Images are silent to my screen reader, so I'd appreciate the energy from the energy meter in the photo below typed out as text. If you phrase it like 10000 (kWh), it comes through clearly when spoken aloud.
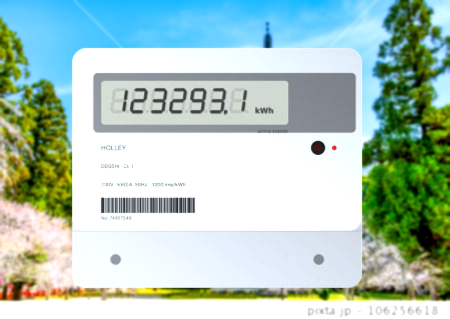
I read 123293.1 (kWh)
